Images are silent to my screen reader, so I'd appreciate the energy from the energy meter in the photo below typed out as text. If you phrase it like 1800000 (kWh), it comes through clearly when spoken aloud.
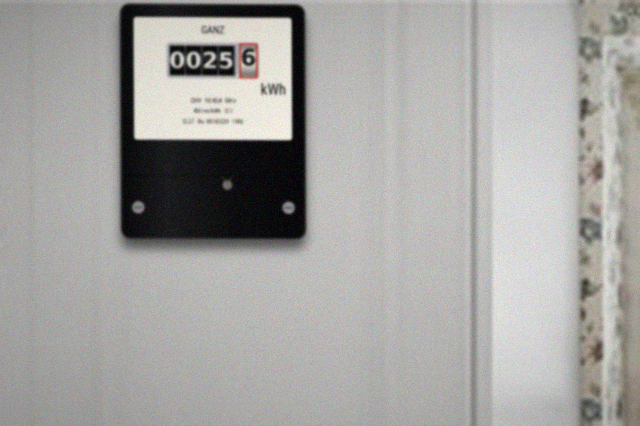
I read 25.6 (kWh)
